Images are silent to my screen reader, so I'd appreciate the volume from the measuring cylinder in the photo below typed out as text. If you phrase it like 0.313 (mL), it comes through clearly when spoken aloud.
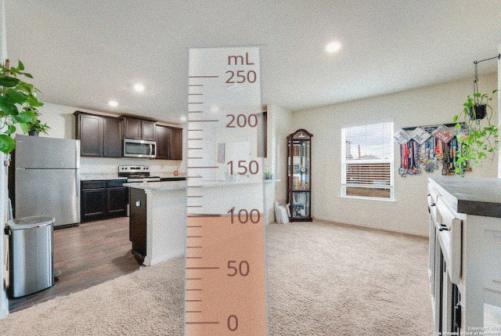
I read 100 (mL)
